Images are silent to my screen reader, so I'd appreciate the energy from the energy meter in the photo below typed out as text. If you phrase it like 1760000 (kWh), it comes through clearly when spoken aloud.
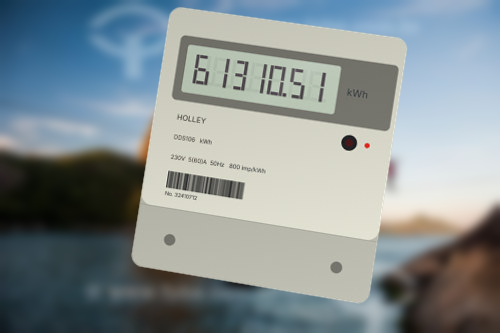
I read 61310.51 (kWh)
